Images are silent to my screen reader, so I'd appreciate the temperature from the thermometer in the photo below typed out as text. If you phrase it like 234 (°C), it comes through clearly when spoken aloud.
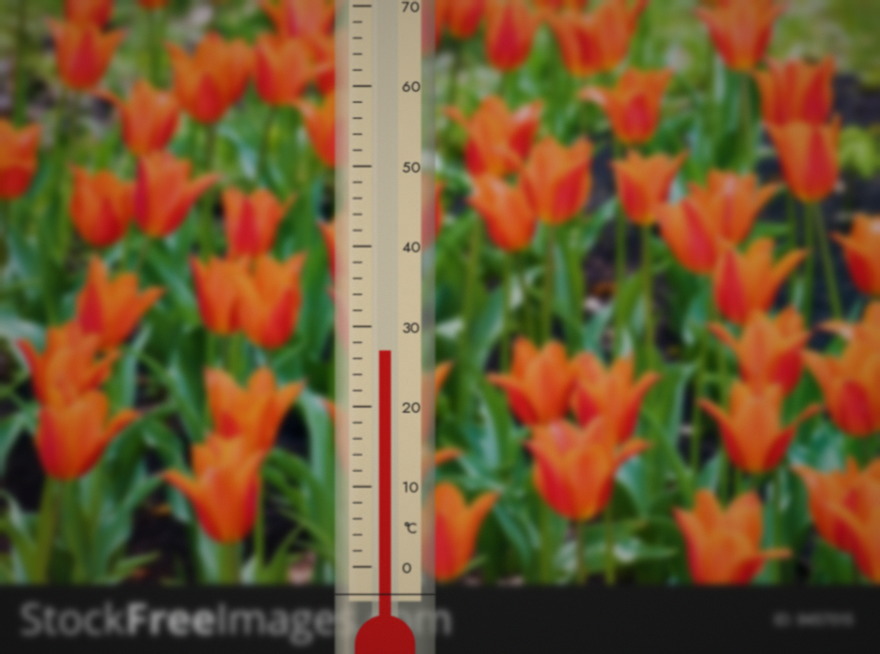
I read 27 (°C)
